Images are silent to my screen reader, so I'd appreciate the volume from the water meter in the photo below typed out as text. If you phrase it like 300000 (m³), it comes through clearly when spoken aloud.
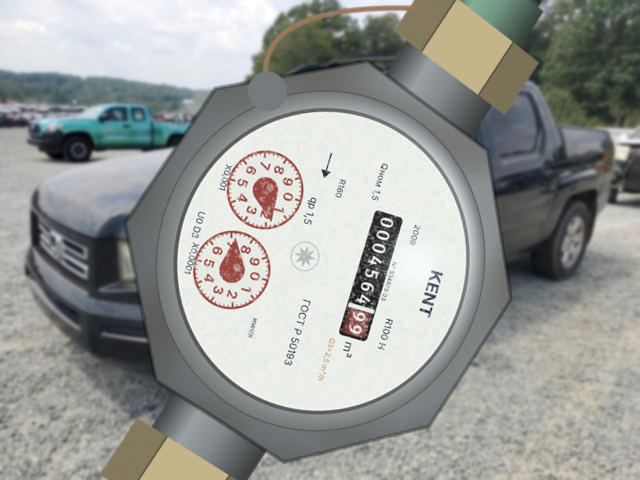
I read 4564.9917 (m³)
